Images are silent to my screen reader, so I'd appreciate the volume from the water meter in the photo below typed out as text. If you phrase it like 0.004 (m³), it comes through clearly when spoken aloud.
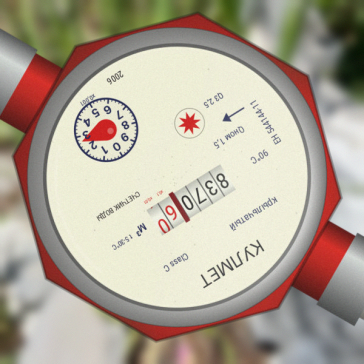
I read 8370.602 (m³)
